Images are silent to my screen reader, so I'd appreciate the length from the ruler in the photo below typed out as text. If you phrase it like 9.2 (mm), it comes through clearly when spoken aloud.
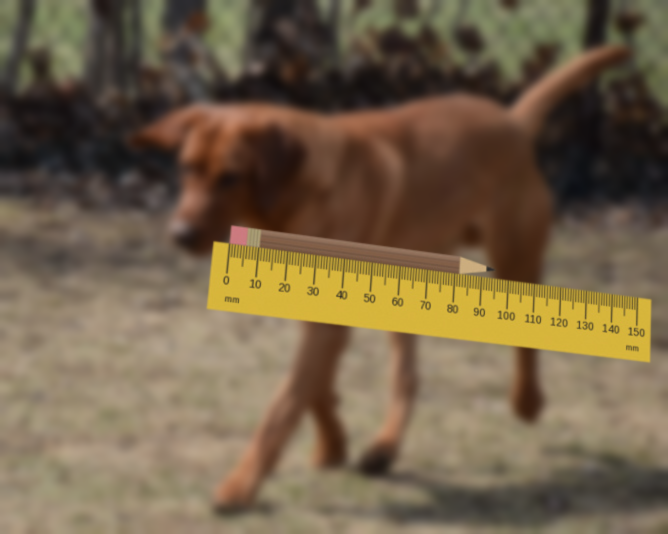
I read 95 (mm)
